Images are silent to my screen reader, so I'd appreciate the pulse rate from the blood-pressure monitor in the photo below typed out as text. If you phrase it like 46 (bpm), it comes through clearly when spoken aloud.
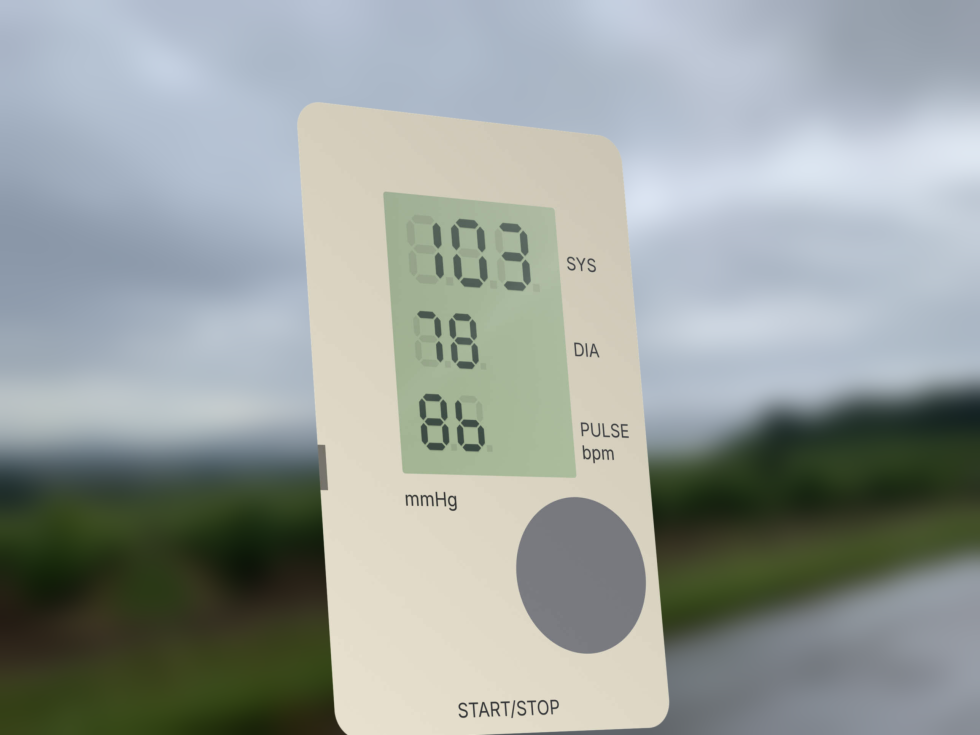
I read 86 (bpm)
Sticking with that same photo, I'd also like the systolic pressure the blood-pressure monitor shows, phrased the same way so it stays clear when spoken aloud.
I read 103 (mmHg)
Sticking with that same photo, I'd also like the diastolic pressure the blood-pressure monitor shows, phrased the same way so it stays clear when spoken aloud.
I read 78 (mmHg)
